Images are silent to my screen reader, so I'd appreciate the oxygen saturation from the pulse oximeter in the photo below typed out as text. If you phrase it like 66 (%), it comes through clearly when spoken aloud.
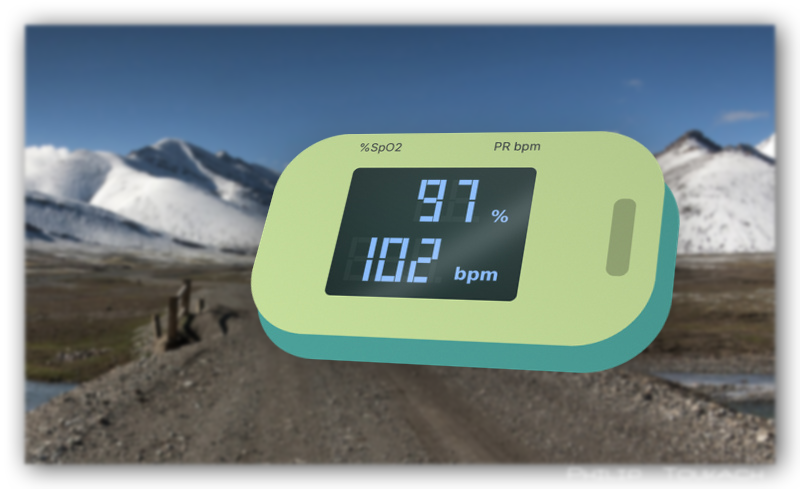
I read 97 (%)
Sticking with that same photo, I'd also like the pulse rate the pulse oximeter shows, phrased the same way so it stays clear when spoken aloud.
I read 102 (bpm)
